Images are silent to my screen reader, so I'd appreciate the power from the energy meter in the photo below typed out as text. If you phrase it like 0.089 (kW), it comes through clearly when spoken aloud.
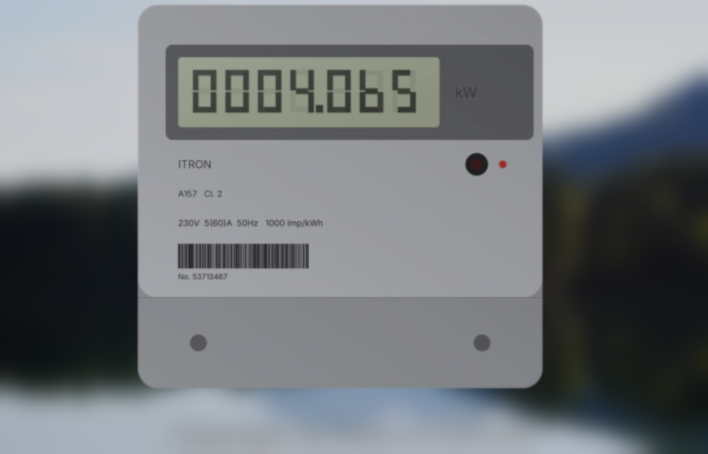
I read 4.065 (kW)
